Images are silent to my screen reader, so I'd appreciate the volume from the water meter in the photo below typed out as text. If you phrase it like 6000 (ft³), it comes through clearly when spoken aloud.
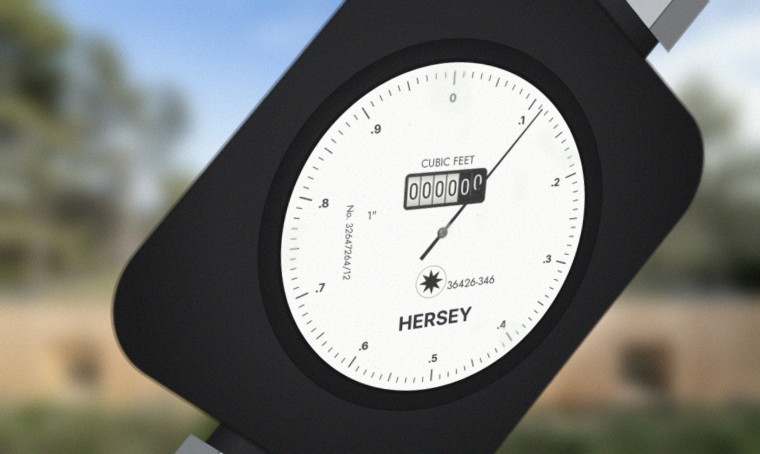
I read 0.11 (ft³)
